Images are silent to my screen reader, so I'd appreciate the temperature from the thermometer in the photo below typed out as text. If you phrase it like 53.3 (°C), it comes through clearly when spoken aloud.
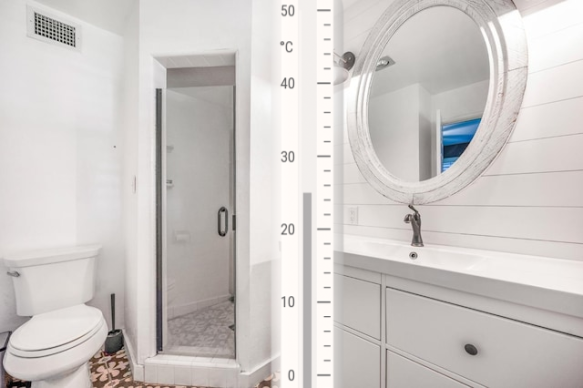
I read 25 (°C)
